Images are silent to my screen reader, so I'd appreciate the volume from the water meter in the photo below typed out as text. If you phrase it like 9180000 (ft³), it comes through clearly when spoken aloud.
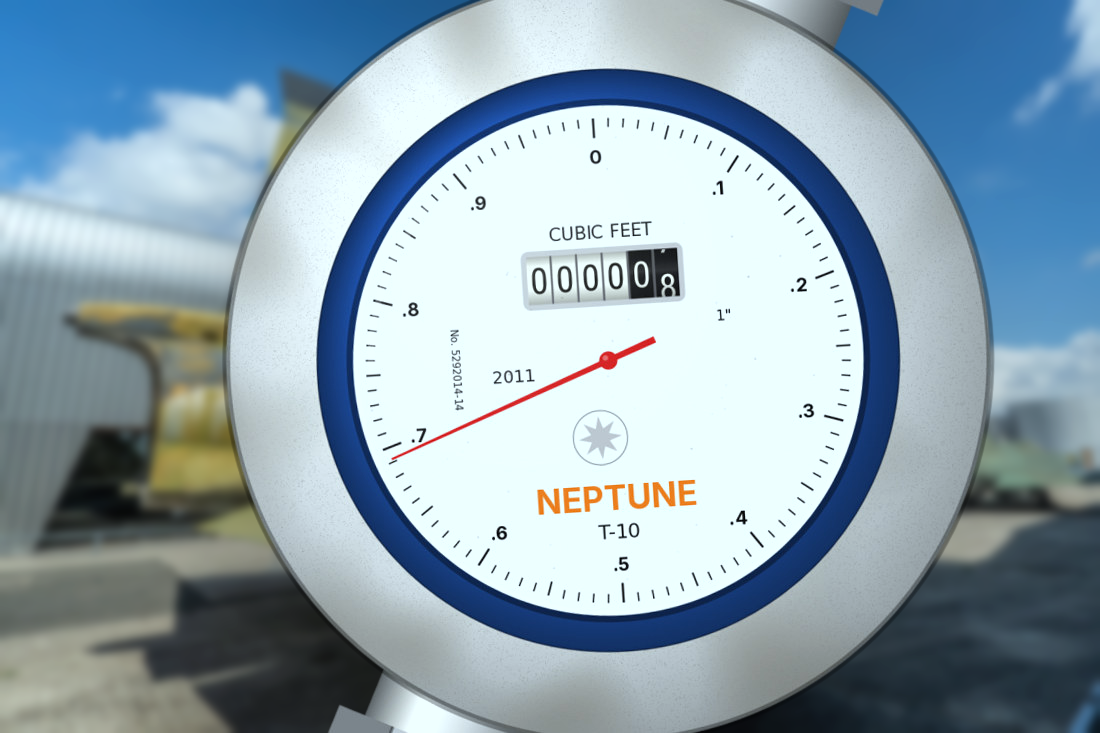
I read 7.69 (ft³)
